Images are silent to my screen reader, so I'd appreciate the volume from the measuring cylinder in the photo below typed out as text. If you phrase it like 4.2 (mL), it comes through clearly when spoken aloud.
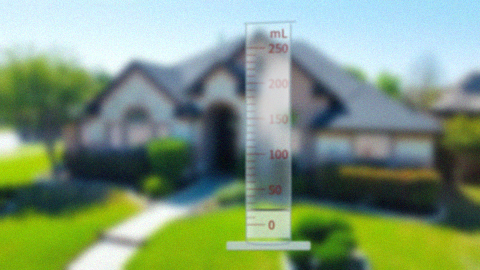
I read 20 (mL)
